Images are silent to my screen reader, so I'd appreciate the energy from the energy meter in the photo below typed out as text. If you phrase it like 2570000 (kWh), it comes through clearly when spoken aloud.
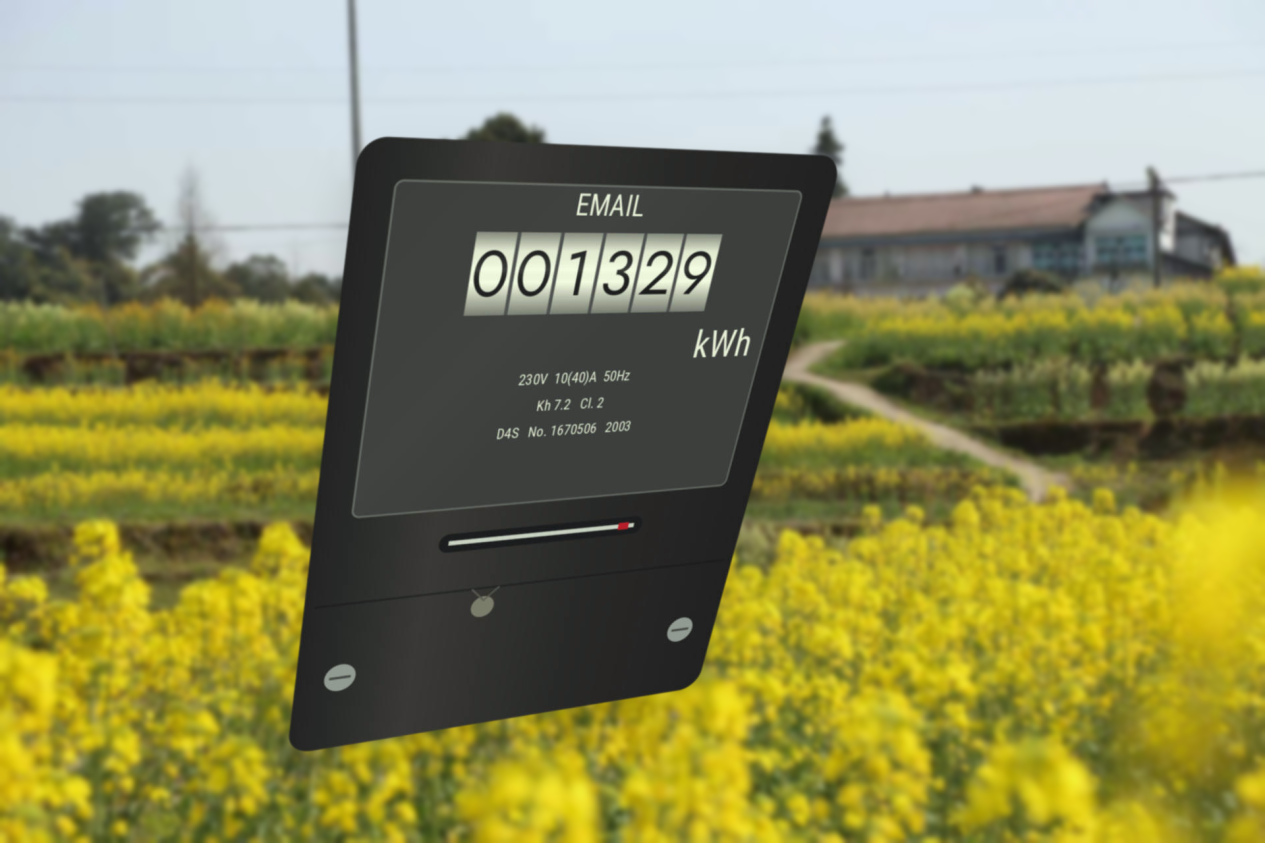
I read 1329 (kWh)
